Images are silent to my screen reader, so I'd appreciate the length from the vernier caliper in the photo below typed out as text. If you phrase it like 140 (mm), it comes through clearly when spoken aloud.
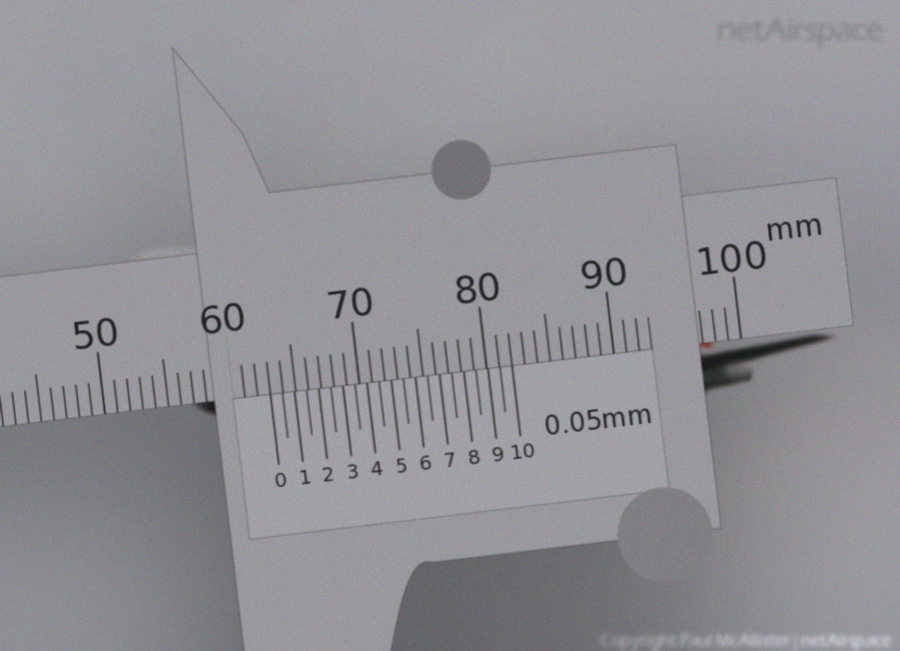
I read 63.0 (mm)
